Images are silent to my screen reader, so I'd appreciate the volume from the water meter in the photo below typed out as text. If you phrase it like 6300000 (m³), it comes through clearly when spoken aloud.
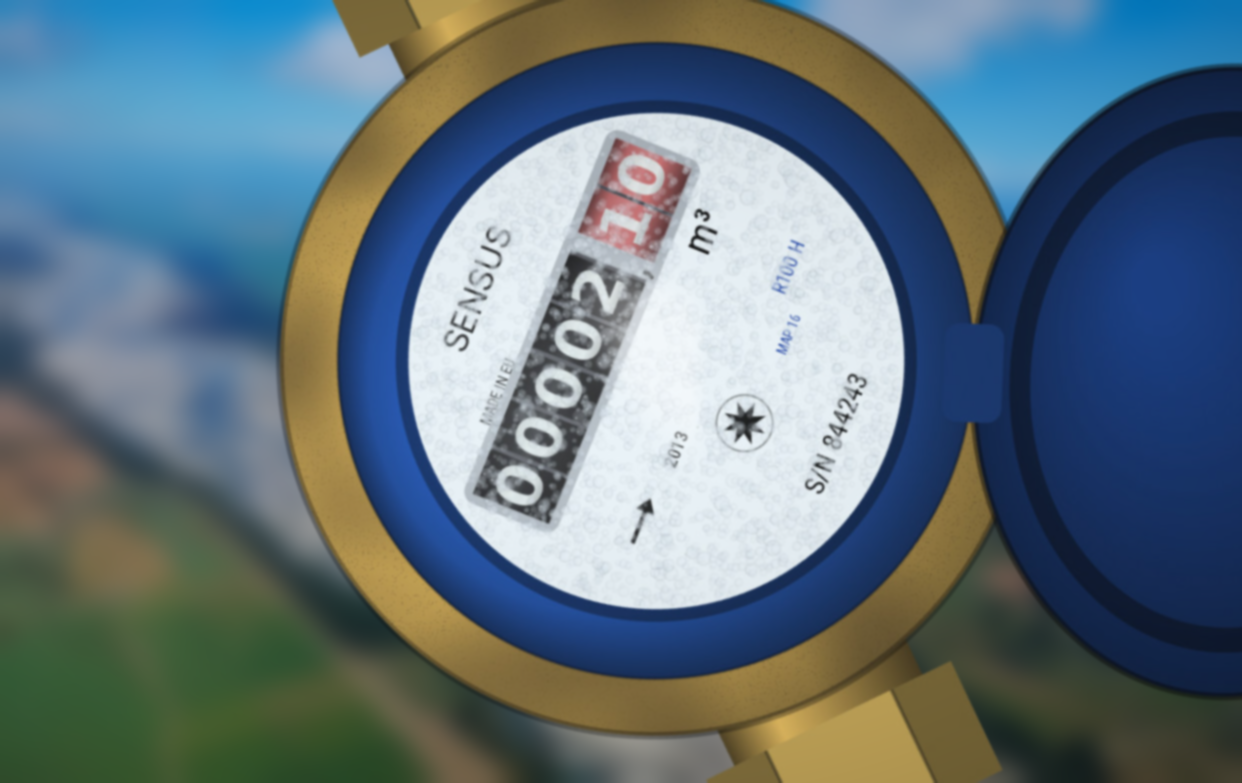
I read 2.10 (m³)
